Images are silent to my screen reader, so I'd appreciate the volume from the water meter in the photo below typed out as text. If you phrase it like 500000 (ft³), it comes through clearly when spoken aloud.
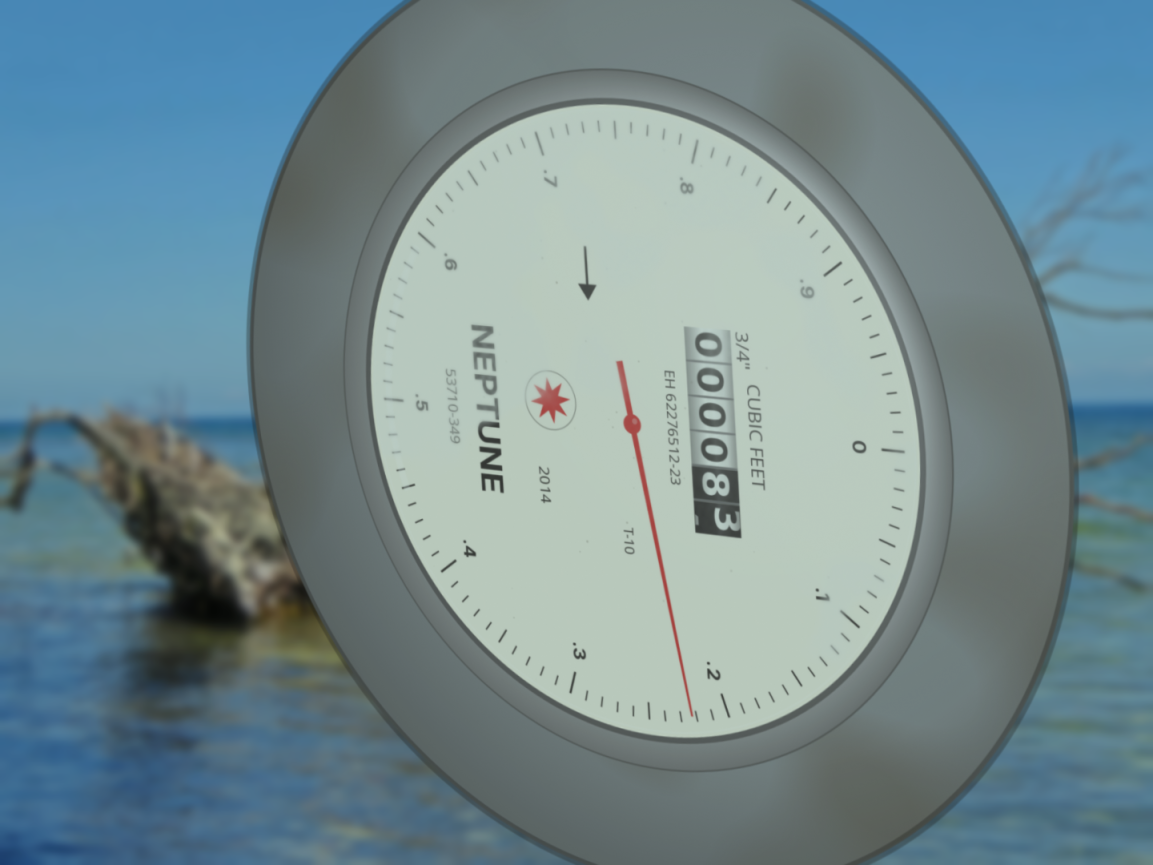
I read 83.22 (ft³)
